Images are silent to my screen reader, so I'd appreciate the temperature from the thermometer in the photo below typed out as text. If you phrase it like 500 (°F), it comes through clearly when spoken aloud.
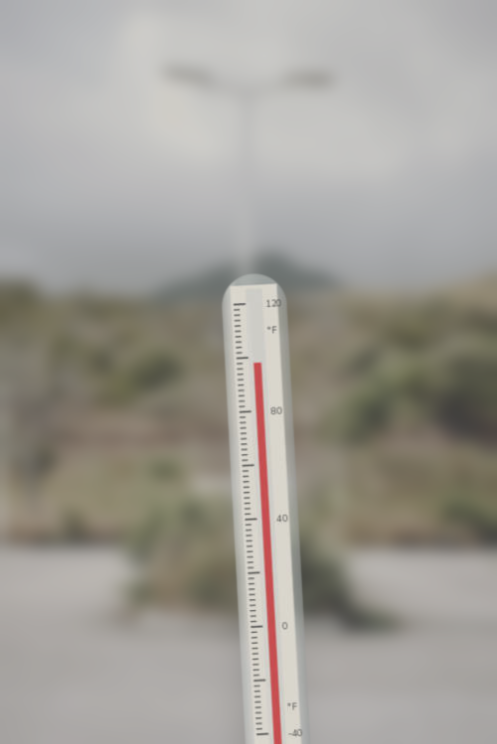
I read 98 (°F)
